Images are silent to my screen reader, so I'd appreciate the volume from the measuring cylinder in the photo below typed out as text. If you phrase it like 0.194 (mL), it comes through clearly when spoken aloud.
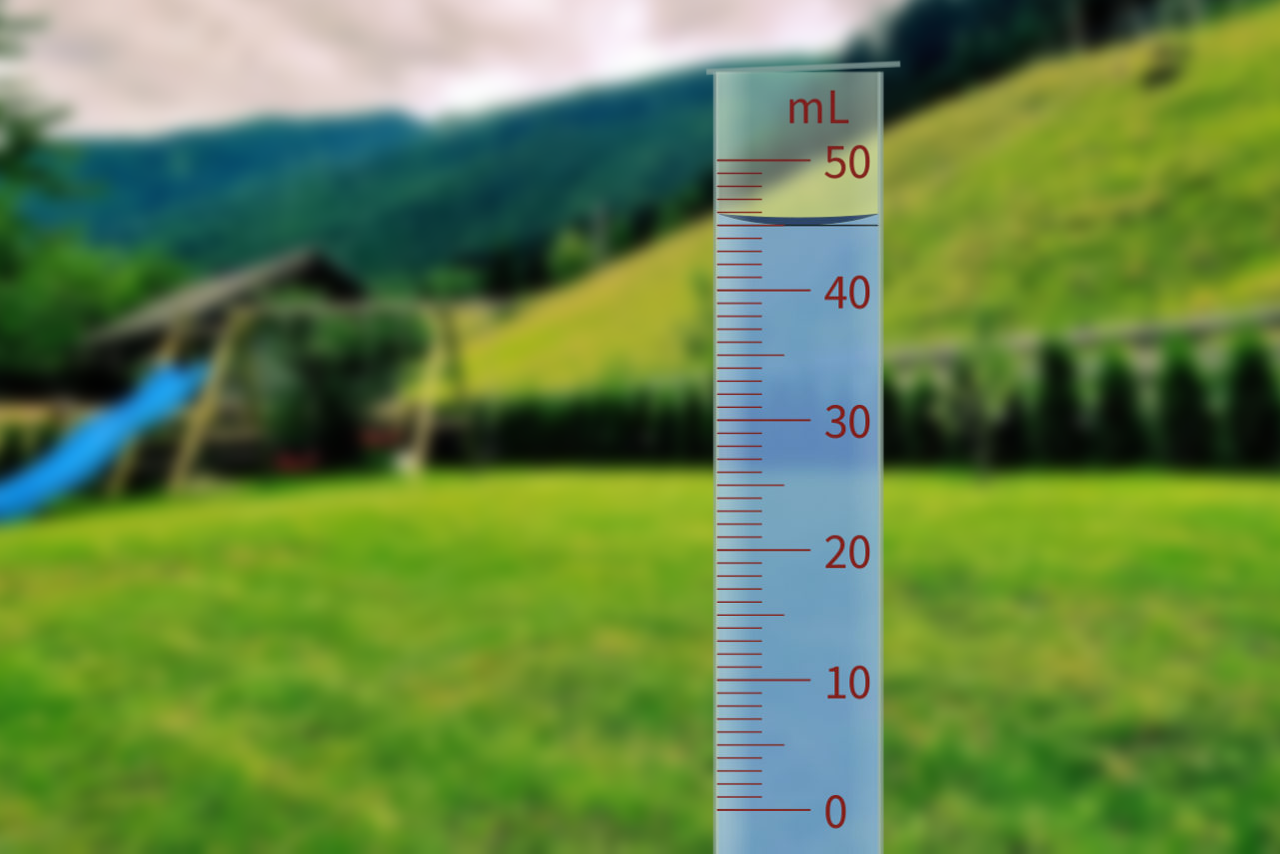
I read 45 (mL)
